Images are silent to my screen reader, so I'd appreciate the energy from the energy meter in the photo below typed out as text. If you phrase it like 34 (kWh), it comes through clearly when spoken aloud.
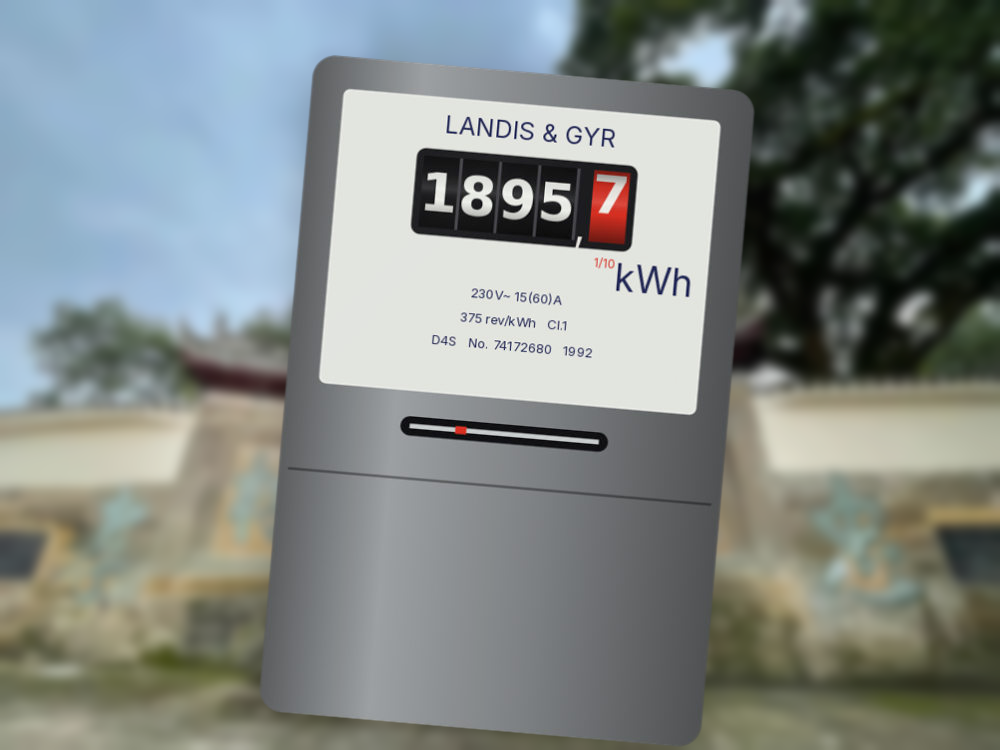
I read 1895.7 (kWh)
